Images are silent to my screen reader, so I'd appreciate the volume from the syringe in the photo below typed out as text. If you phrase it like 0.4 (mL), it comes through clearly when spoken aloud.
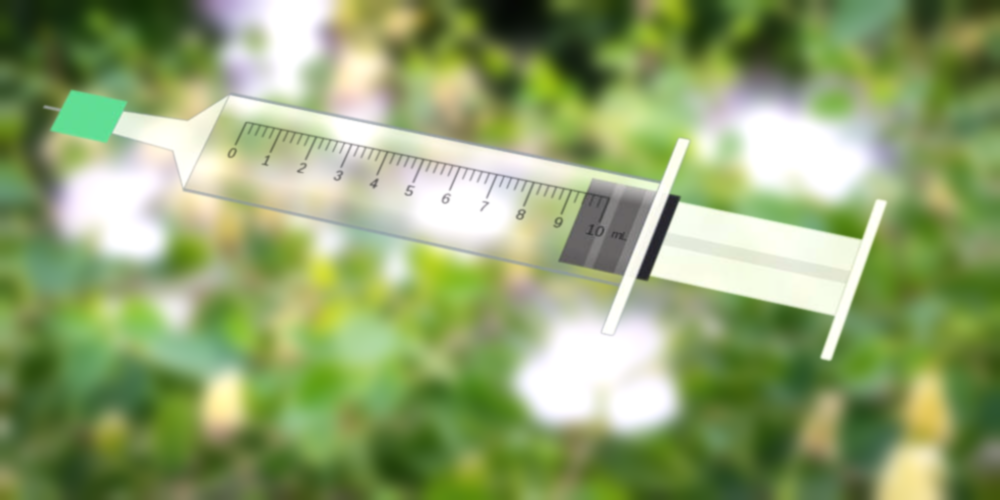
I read 9.4 (mL)
